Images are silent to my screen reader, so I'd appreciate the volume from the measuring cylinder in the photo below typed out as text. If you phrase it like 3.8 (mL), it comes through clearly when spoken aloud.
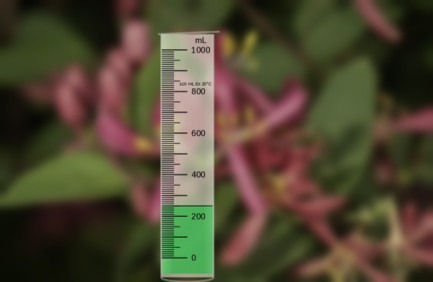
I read 250 (mL)
